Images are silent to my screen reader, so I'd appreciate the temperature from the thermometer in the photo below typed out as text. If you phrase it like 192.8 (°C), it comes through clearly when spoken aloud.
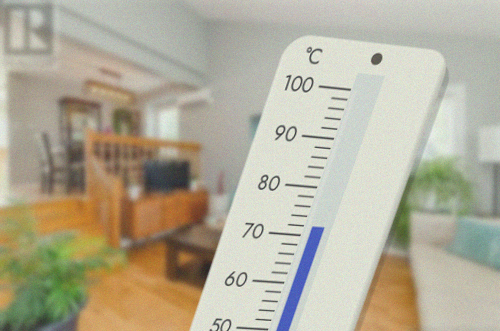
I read 72 (°C)
